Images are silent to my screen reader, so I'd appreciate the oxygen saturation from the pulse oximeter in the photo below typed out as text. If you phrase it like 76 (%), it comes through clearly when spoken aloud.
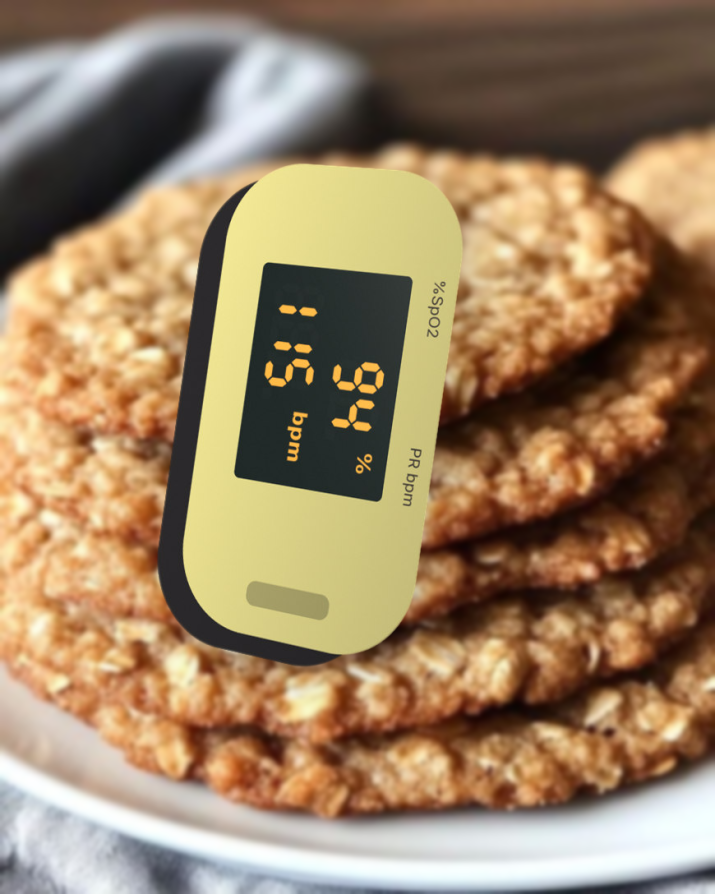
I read 94 (%)
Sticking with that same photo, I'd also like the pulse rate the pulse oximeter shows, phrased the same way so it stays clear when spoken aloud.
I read 115 (bpm)
